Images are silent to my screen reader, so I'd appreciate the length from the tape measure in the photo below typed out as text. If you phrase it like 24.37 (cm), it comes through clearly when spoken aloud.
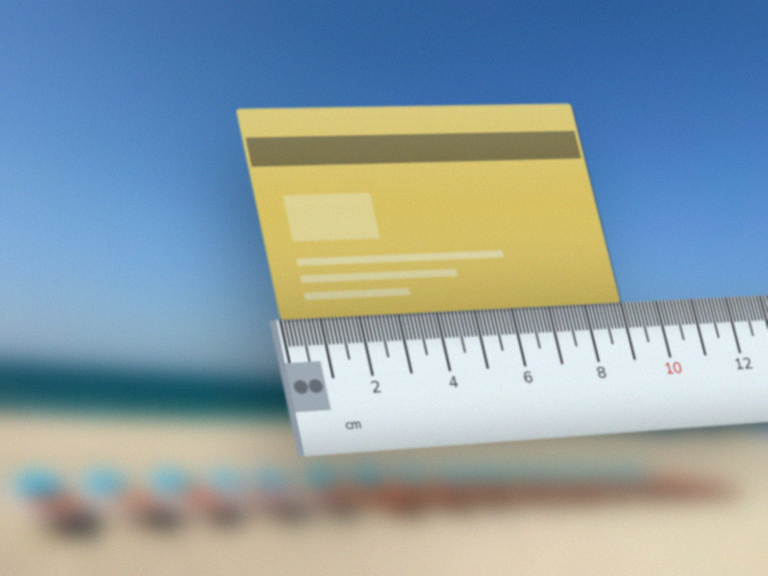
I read 9 (cm)
